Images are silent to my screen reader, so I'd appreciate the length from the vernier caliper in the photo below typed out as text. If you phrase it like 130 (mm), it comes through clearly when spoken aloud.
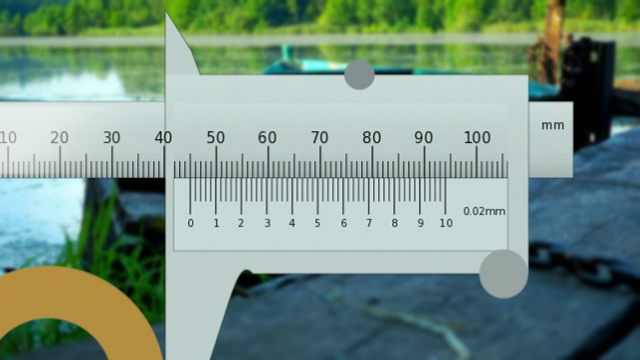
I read 45.0 (mm)
